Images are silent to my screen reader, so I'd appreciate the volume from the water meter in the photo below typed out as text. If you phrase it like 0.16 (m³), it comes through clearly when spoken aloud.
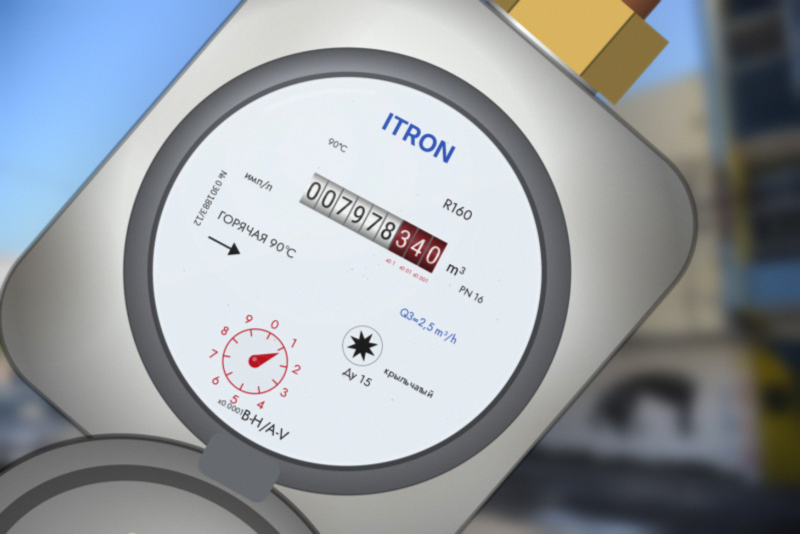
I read 7978.3401 (m³)
